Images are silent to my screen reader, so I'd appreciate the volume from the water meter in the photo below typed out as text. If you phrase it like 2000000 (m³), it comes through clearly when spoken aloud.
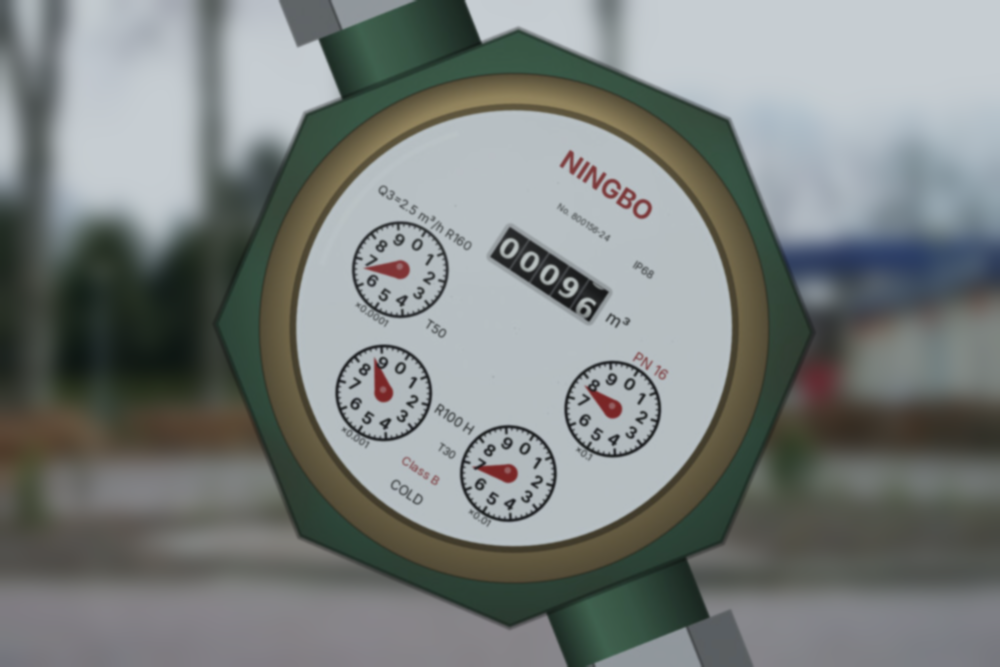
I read 95.7686 (m³)
